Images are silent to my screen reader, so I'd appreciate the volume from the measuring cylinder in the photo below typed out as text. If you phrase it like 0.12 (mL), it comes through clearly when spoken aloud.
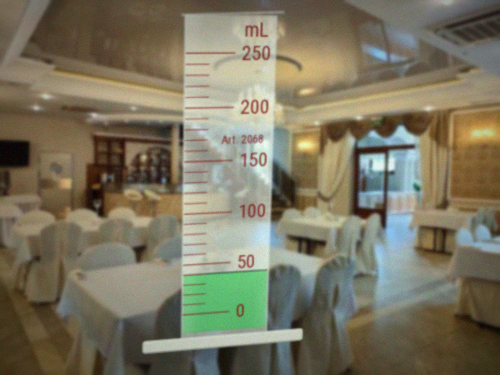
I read 40 (mL)
